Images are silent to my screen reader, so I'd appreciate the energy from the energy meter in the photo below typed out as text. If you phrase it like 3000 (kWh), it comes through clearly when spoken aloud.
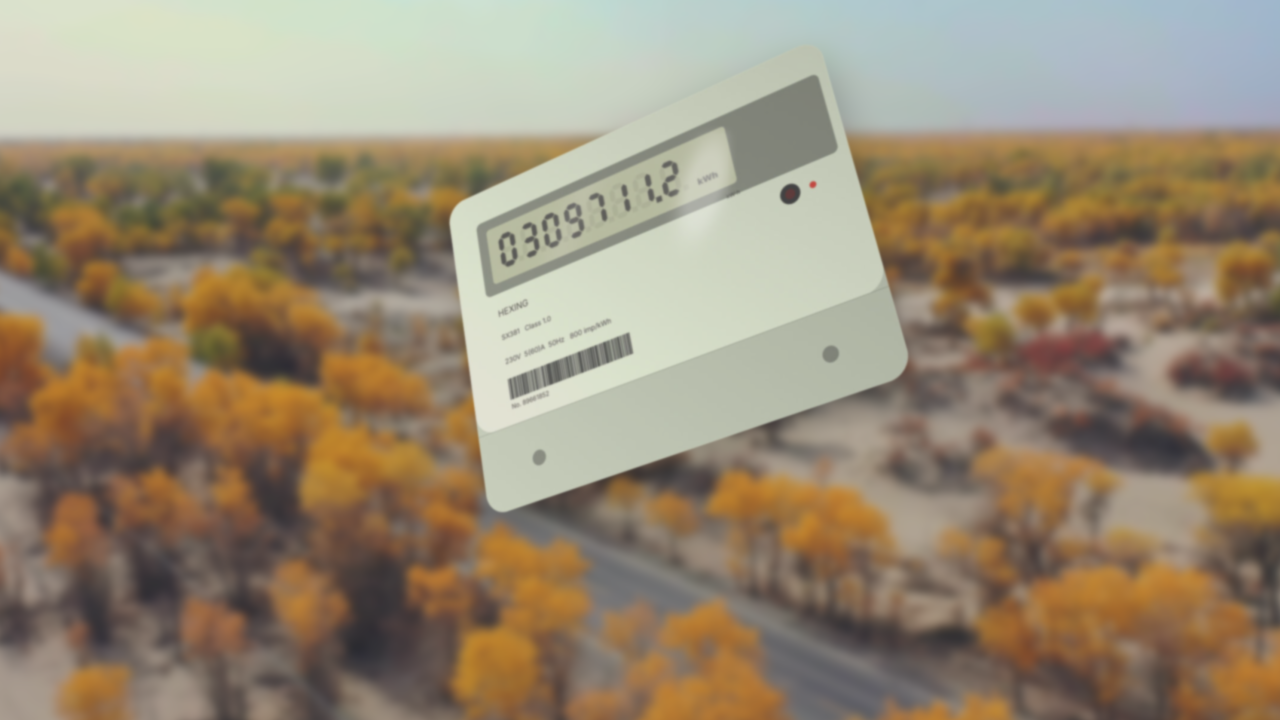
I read 309711.2 (kWh)
